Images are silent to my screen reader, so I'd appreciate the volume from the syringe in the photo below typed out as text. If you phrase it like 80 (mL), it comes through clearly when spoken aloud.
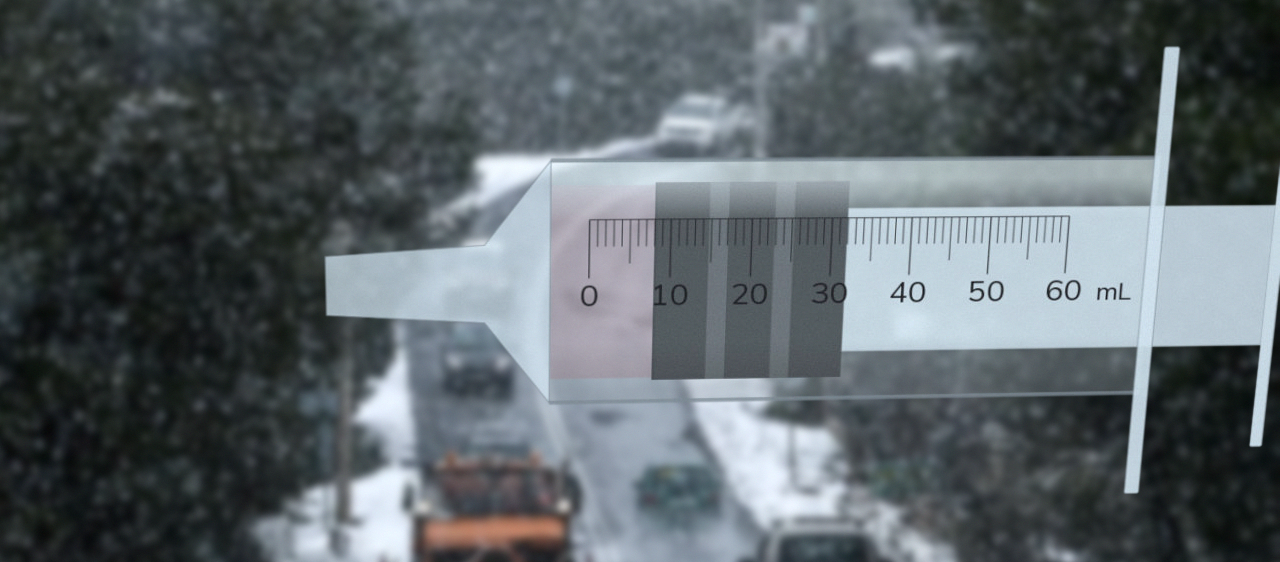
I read 8 (mL)
